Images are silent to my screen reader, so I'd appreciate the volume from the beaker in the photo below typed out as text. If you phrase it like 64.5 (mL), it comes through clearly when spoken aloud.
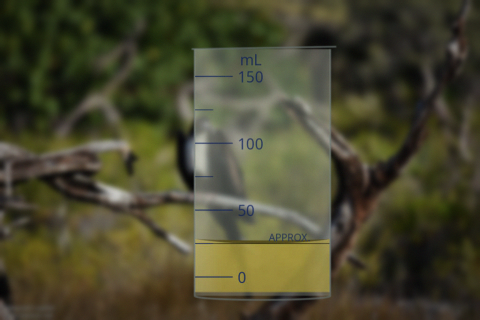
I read 25 (mL)
